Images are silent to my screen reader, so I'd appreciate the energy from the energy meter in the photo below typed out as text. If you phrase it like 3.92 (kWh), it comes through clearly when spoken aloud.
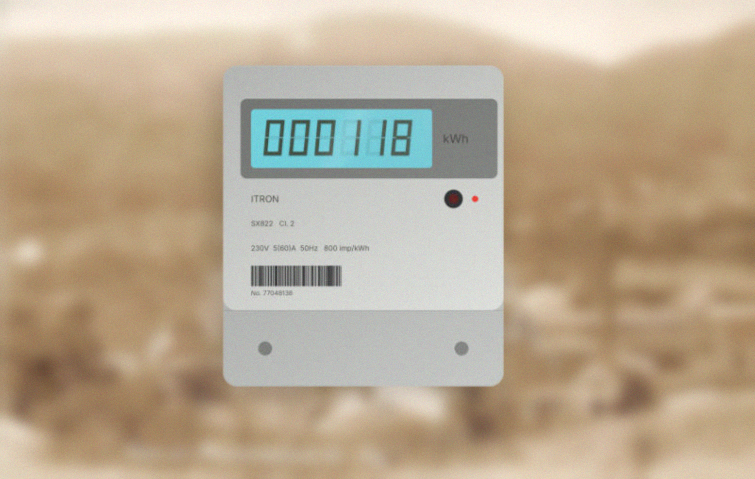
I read 118 (kWh)
